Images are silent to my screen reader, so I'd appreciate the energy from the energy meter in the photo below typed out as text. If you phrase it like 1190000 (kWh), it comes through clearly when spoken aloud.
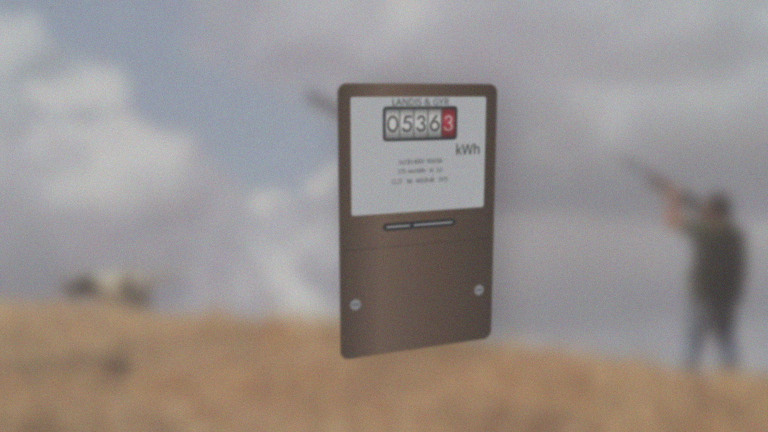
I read 536.3 (kWh)
